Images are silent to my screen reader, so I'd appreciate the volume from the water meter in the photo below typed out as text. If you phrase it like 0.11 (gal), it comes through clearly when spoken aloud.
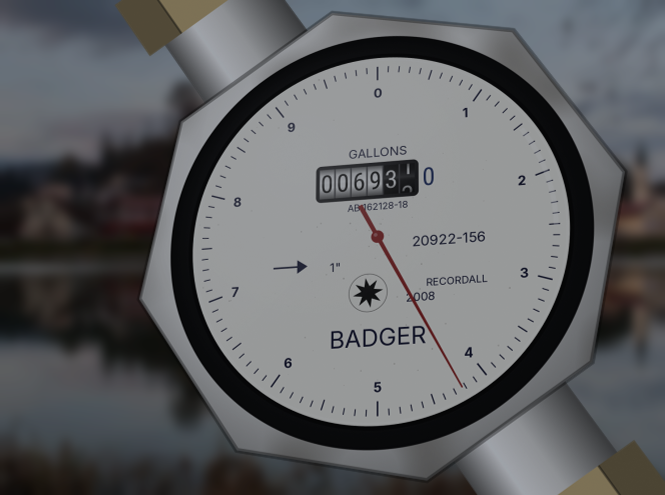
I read 69314.2 (gal)
